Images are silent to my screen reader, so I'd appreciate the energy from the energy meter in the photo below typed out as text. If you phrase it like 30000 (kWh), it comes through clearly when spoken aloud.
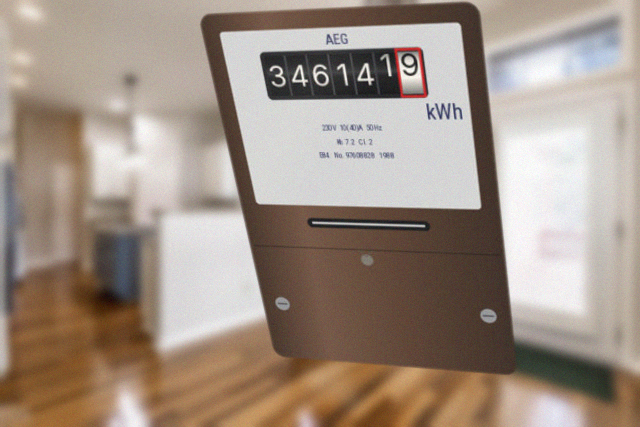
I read 346141.9 (kWh)
